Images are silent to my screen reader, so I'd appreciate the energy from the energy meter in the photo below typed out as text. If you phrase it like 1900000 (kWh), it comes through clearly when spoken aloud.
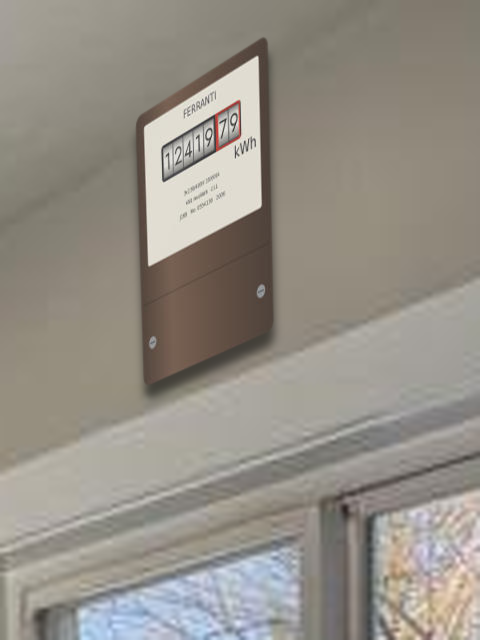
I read 12419.79 (kWh)
